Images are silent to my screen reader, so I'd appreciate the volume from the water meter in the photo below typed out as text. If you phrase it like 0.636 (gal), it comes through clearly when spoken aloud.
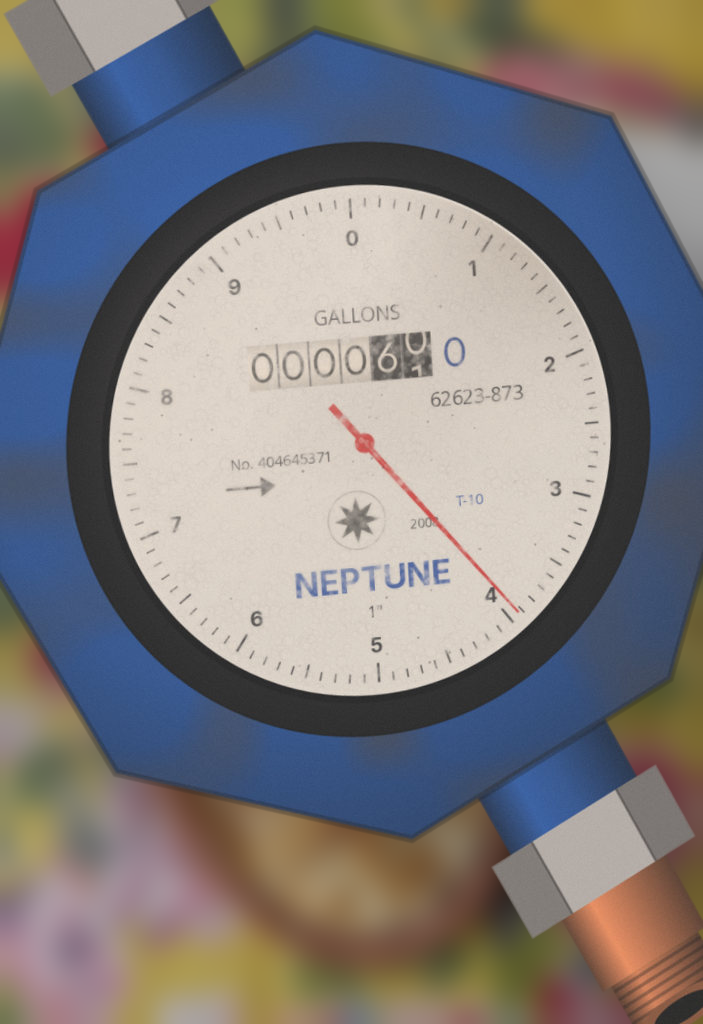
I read 603.9 (gal)
